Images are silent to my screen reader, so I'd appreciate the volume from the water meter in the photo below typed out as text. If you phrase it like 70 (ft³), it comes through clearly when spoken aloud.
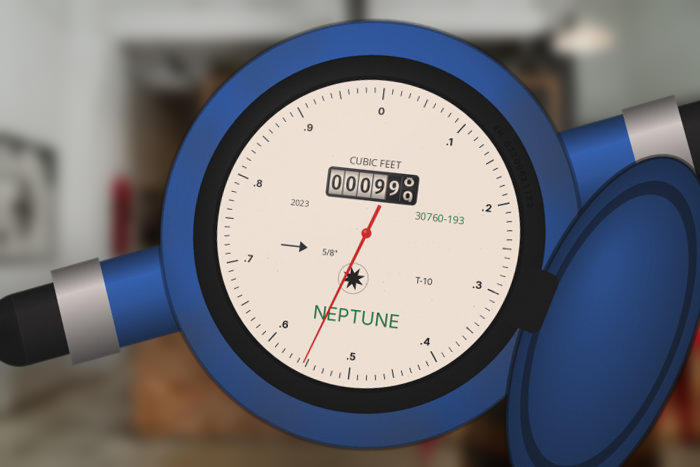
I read 998.55 (ft³)
